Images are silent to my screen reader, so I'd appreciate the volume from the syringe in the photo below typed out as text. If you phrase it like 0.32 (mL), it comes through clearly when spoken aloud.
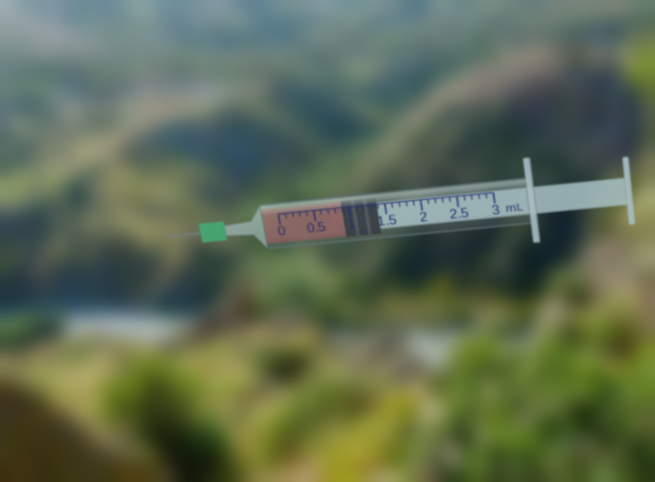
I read 0.9 (mL)
